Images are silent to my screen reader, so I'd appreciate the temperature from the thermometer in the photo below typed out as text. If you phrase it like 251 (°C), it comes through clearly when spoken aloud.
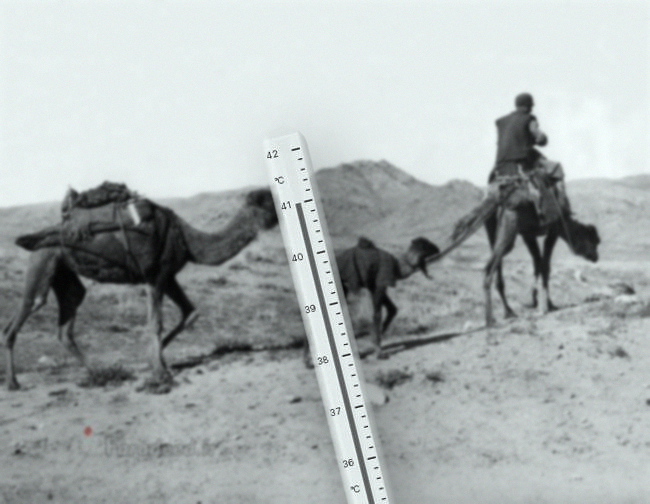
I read 41 (°C)
